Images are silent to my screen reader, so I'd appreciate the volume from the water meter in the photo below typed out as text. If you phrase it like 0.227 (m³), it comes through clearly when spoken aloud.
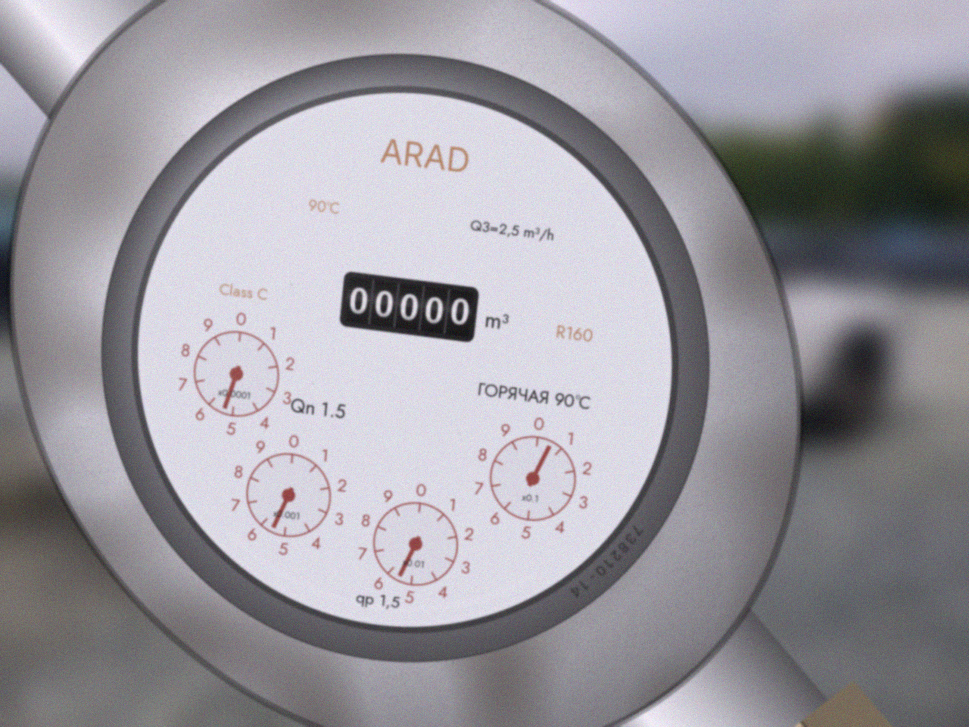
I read 0.0555 (m³)
